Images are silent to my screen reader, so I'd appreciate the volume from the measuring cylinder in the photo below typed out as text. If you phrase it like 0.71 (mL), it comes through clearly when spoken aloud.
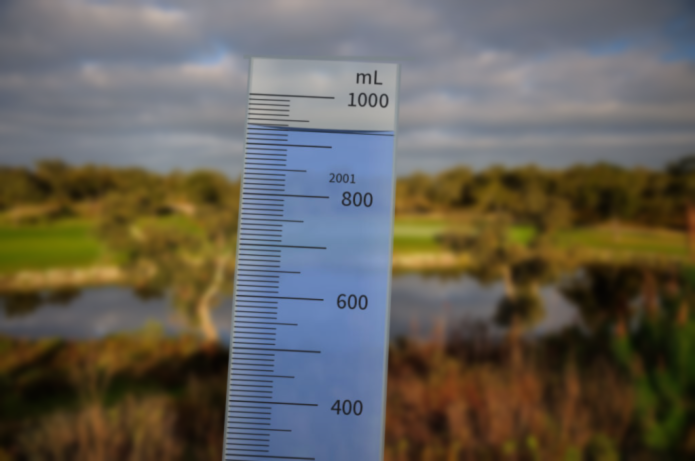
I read 930 (mL)
